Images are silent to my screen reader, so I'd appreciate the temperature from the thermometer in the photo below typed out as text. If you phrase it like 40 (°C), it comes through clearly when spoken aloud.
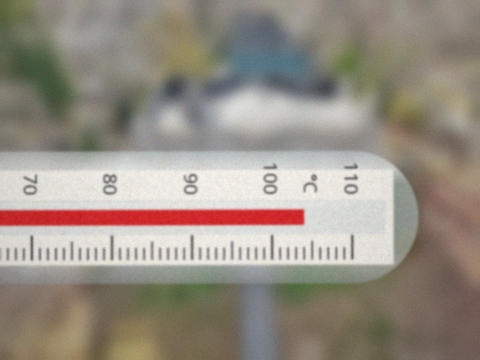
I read 104 (°C)
